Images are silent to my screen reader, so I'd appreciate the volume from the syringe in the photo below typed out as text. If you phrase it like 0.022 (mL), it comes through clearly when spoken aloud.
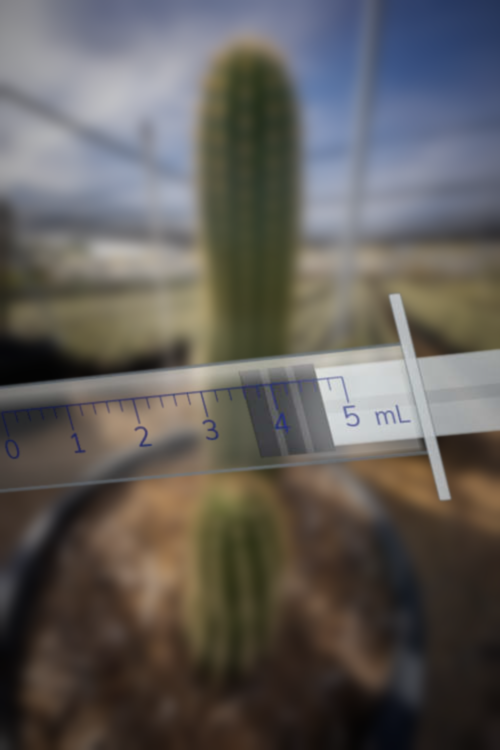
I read 3.6 (mL)
